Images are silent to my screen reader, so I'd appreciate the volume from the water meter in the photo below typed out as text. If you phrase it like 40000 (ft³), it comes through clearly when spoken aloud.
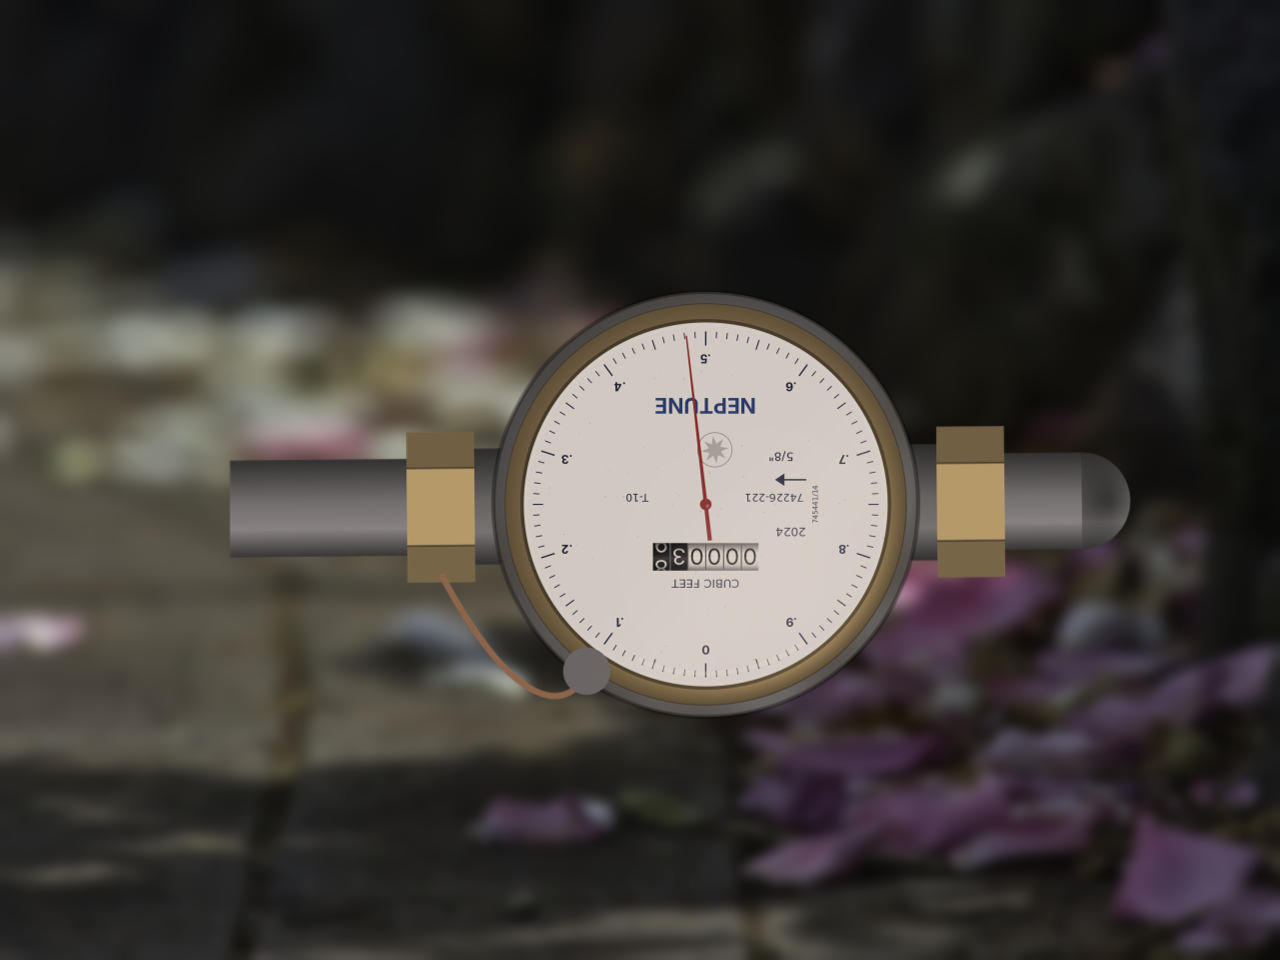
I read 38.48 (ft³)
